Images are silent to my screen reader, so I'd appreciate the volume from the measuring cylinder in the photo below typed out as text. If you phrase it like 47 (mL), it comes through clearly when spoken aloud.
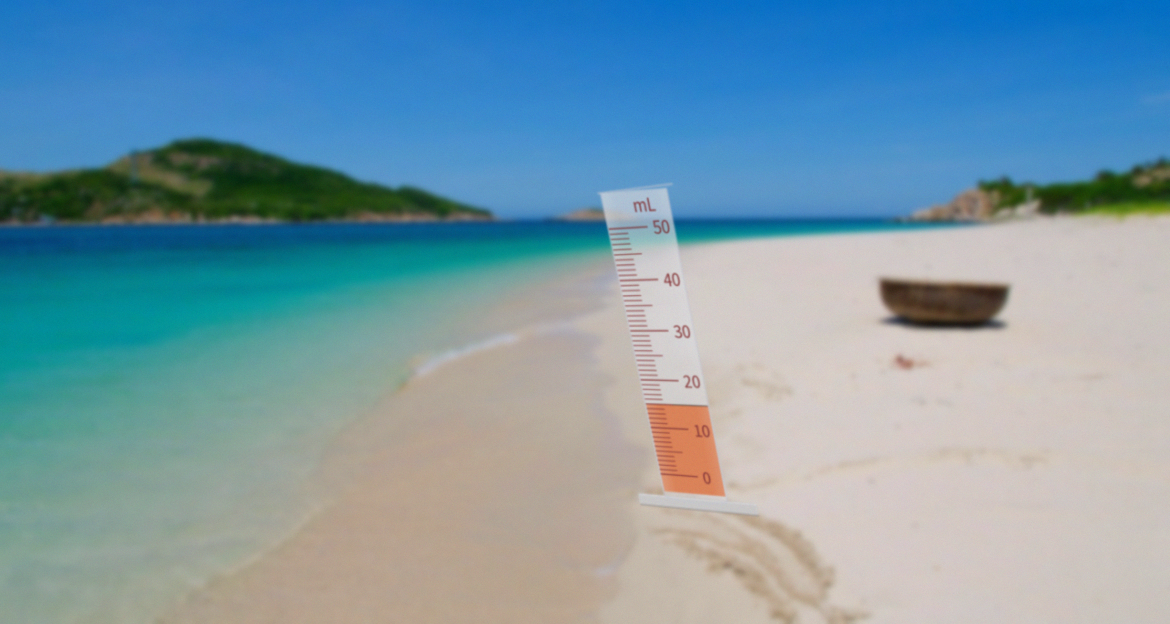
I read 15 (mL)
